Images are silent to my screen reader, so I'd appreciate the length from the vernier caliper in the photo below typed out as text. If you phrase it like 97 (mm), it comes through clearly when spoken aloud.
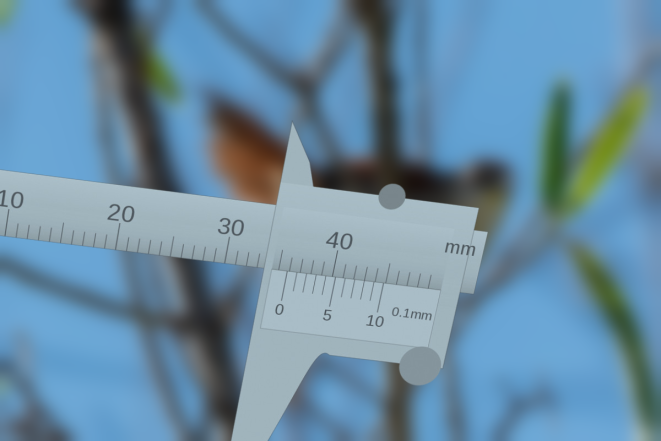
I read 35.8 (mm)
